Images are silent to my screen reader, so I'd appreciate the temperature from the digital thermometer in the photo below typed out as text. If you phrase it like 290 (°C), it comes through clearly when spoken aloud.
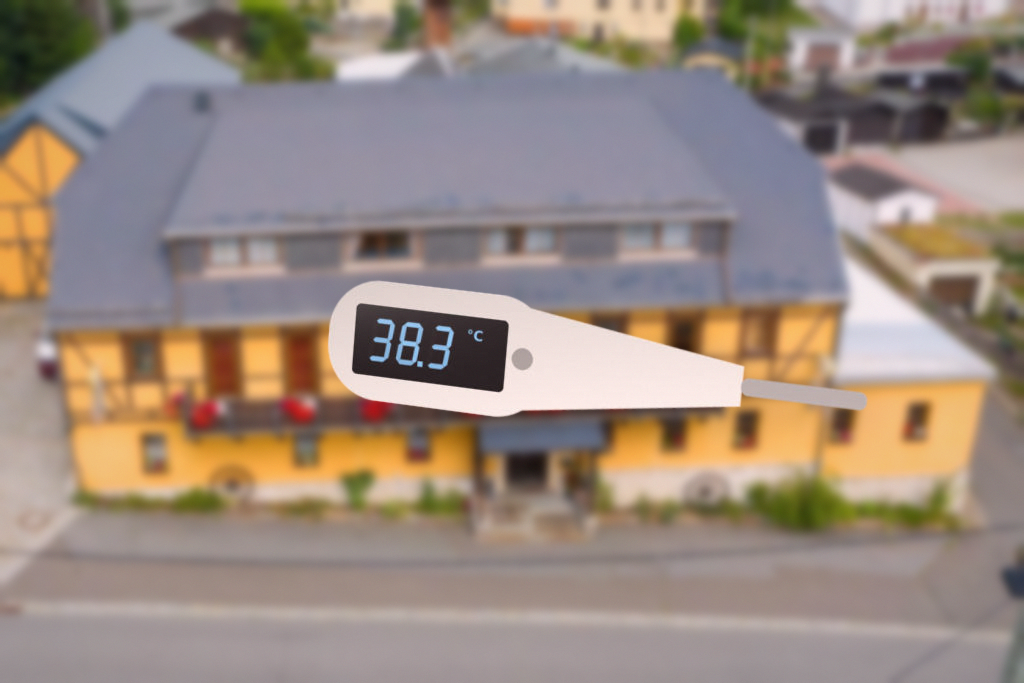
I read 38.3 (°C)
